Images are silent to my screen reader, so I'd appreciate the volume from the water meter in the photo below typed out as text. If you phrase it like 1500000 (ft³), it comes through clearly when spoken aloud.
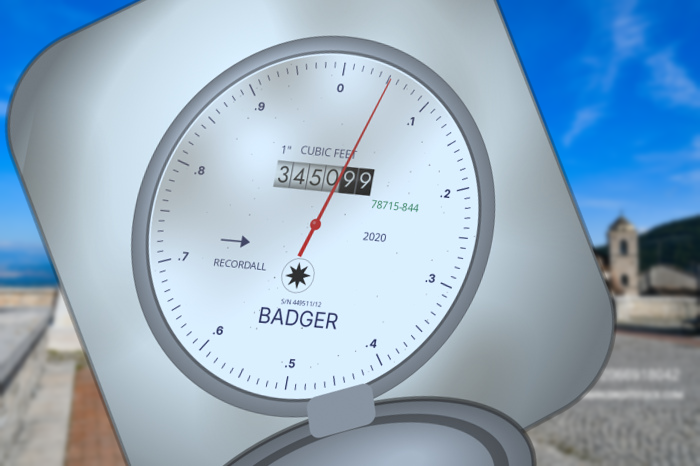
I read 345099.05 (ft³)
